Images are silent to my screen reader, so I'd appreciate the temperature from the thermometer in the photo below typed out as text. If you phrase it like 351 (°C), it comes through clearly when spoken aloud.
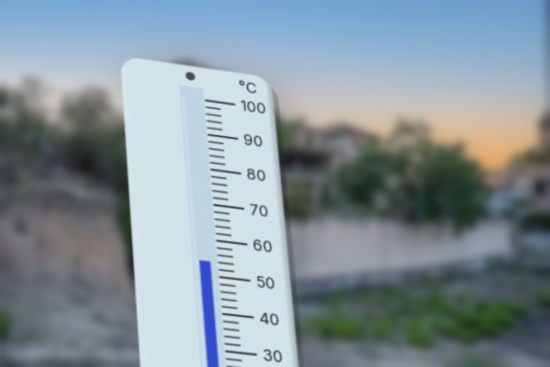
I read 54 (°C)
